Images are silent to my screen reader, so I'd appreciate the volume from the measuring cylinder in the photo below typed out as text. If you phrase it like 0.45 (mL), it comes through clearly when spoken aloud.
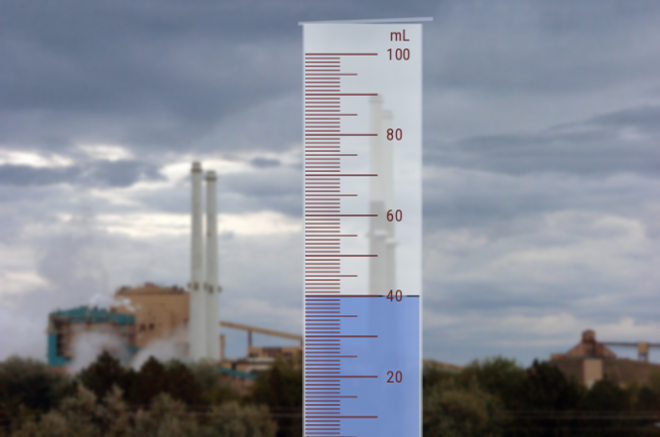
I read 40 (mL)
